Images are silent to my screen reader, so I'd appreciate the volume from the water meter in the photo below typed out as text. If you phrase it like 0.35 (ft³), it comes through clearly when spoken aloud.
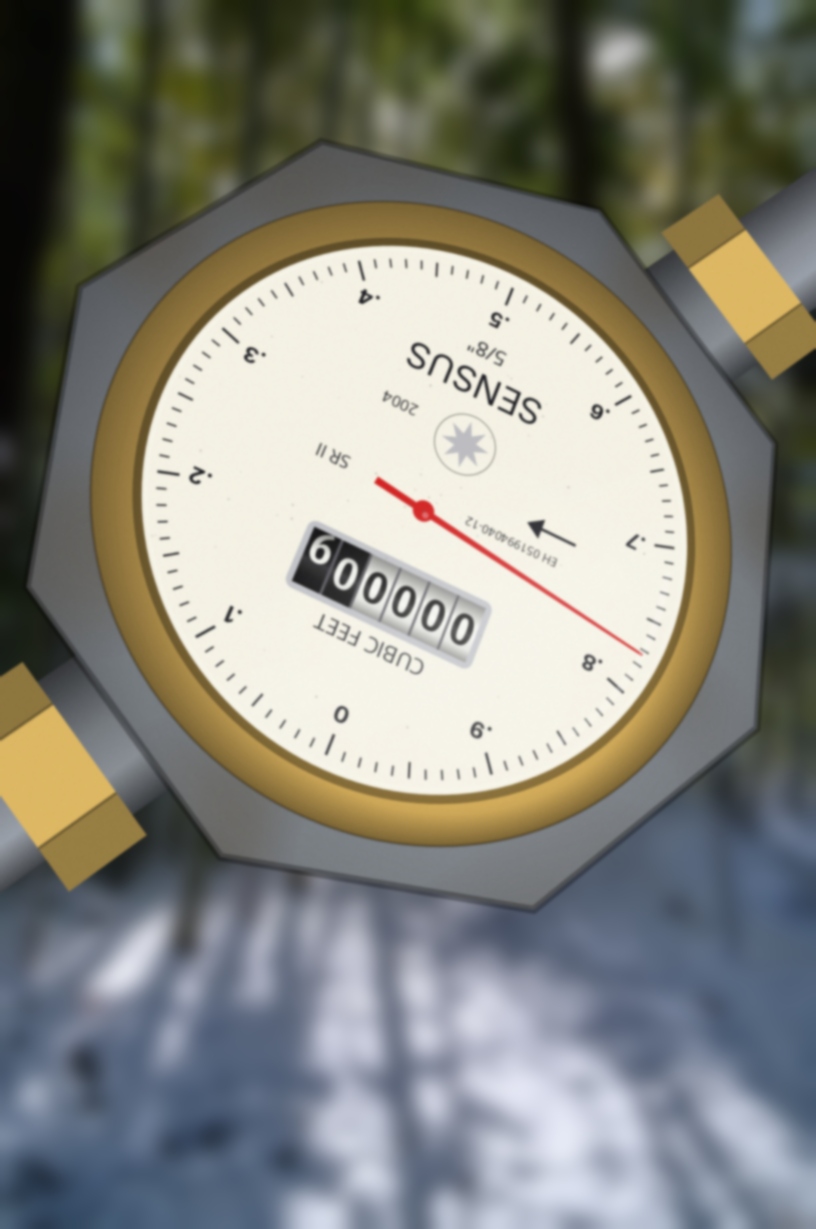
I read 8.77 (ft³)
